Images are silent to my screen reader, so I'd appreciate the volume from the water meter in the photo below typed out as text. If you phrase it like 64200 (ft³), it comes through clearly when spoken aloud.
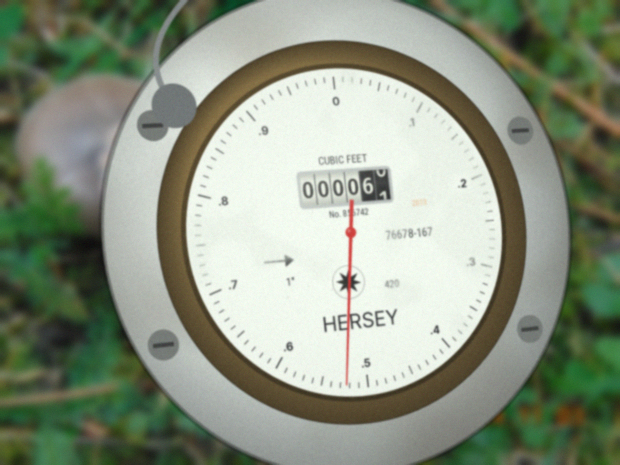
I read 60.52 (ft³)
